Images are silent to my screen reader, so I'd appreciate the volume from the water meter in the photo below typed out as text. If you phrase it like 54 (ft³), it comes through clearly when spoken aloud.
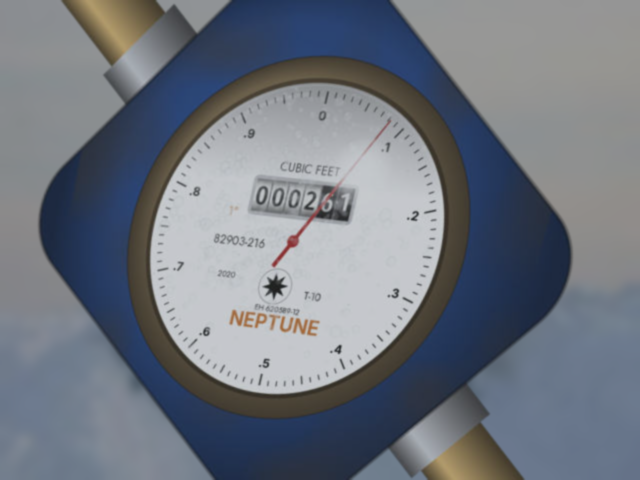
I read 261.08 (ft³)
